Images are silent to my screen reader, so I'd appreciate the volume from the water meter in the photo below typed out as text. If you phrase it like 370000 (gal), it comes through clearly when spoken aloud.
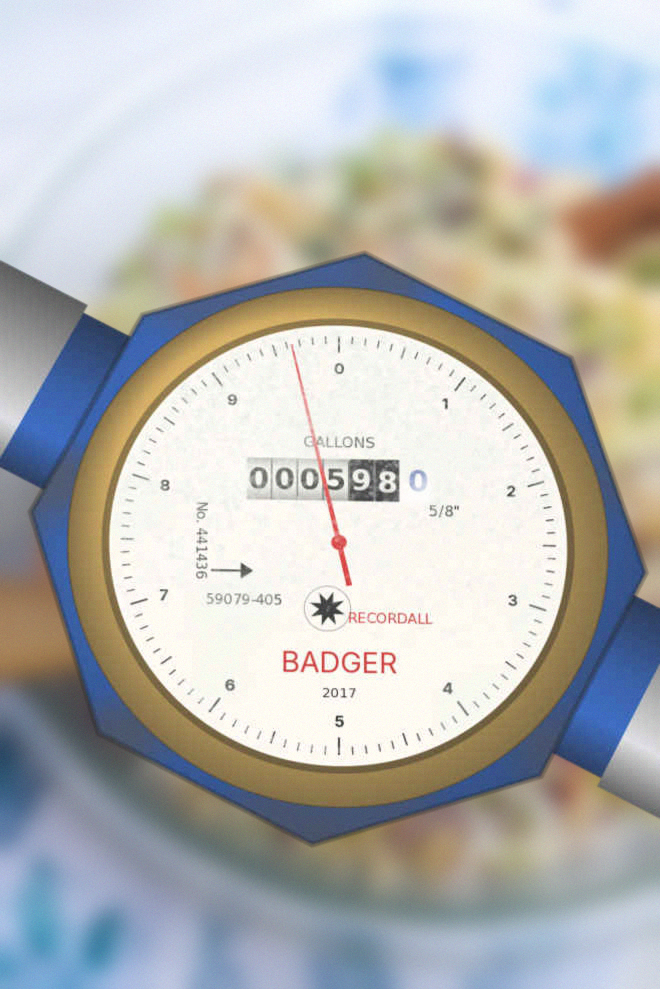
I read 5979.6 (gal)
